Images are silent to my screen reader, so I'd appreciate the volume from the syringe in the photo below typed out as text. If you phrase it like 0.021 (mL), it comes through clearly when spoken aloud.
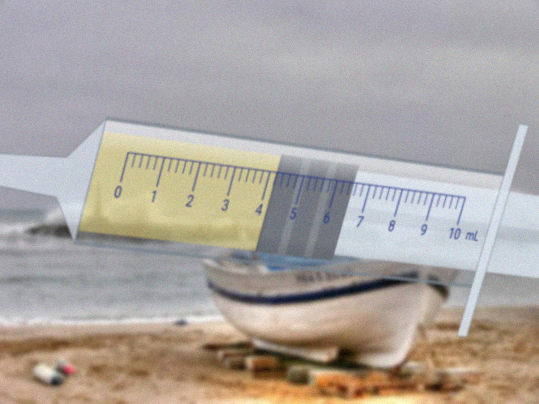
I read 4.2 (mL)
